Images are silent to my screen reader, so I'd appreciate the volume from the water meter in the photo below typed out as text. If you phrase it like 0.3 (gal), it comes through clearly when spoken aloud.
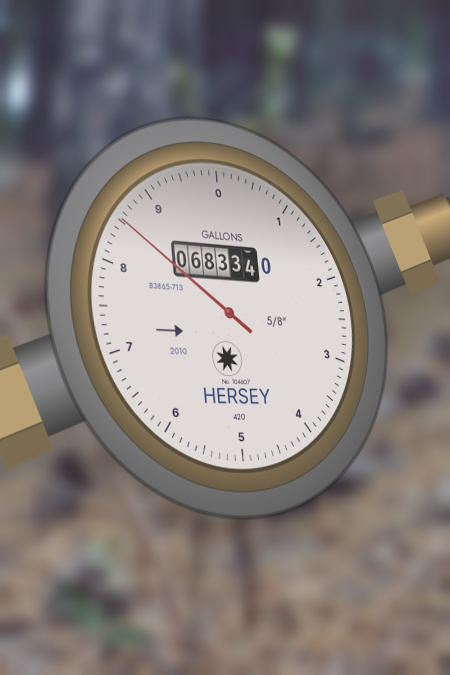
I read 683338.5 (gal)
